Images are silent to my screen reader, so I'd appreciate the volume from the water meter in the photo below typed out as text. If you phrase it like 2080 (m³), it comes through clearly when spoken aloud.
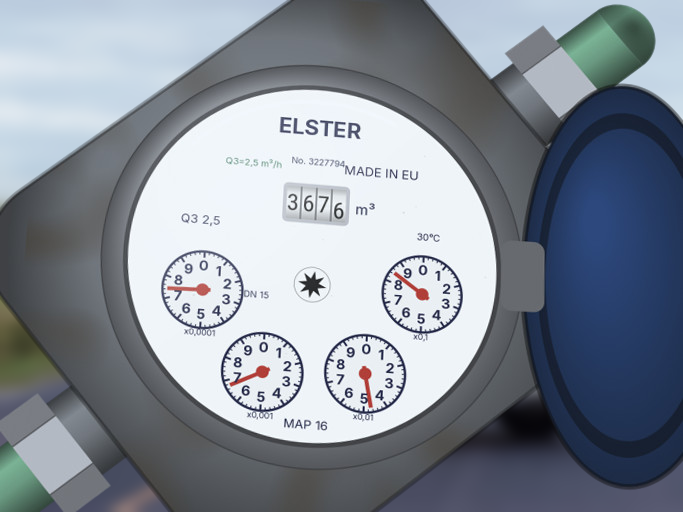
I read 3675.8467 (m³)
